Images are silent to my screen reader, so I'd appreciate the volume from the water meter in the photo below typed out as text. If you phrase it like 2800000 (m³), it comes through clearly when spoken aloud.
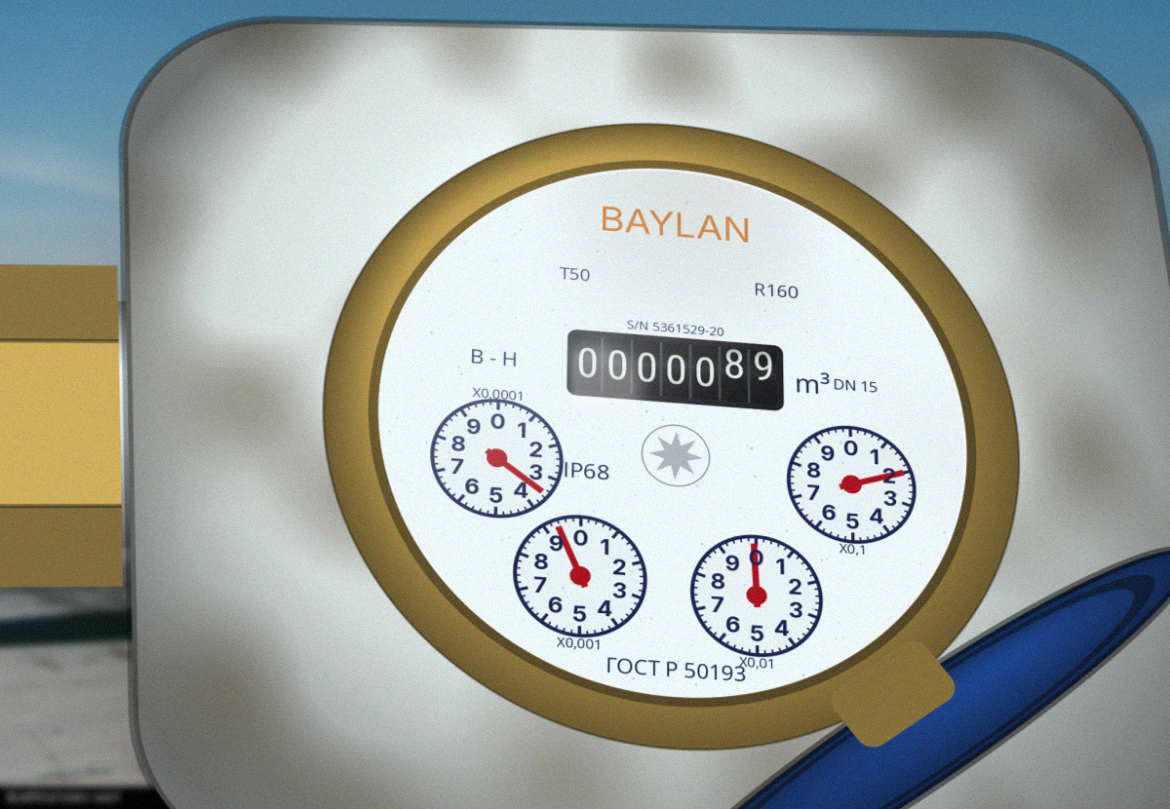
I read 89.1993 (m³)
